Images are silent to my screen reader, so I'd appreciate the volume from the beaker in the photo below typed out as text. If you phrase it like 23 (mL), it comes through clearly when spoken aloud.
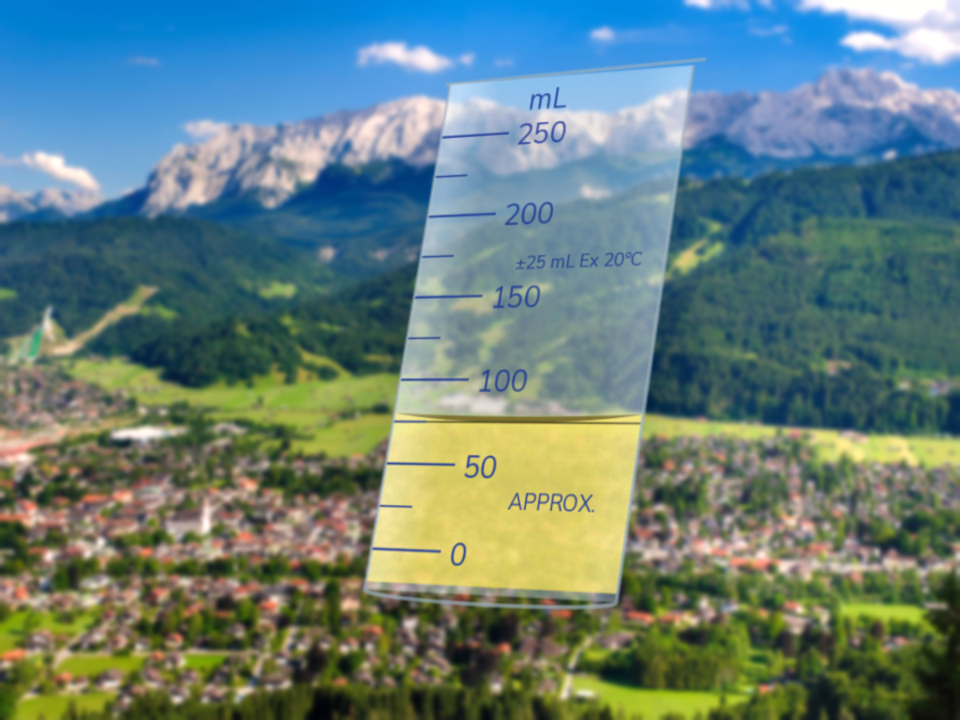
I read 75 (mL)
